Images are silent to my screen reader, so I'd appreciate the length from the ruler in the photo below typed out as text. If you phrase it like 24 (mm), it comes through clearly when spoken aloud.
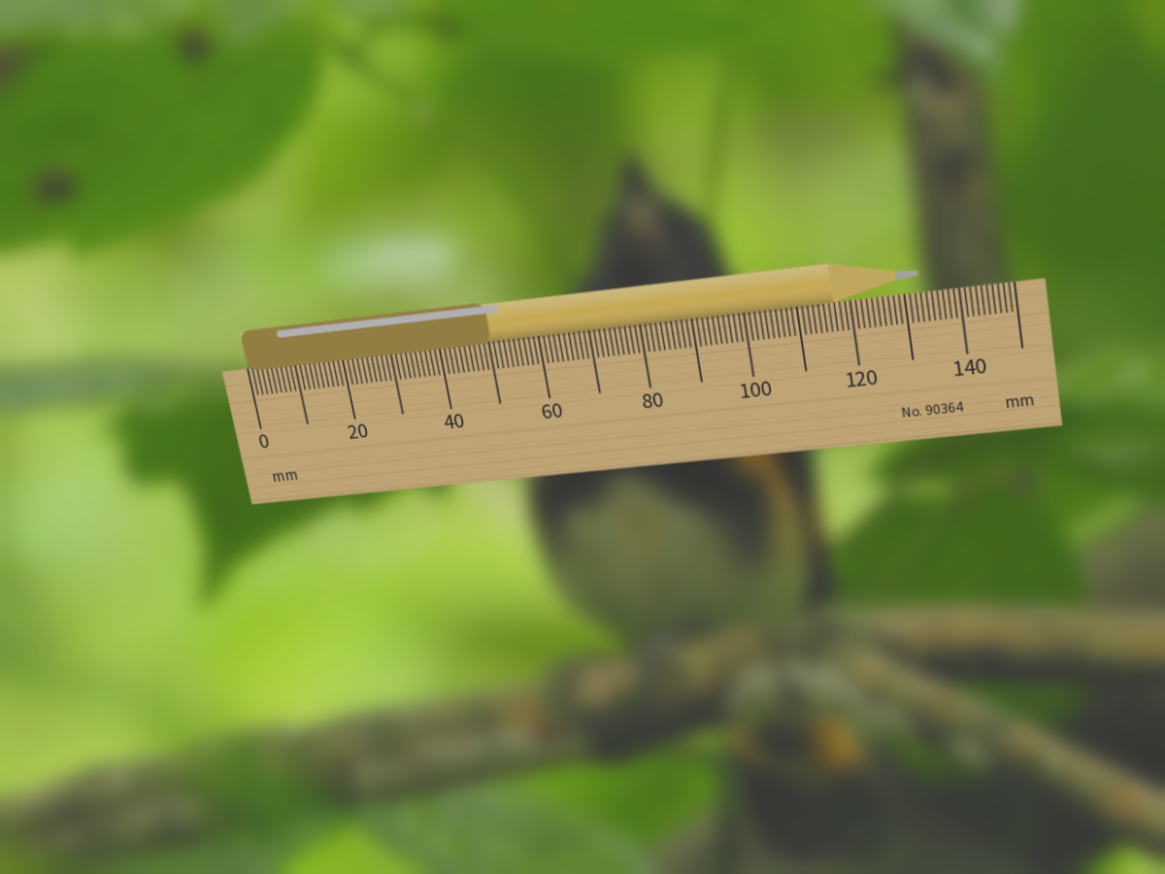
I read 133 (mm)
